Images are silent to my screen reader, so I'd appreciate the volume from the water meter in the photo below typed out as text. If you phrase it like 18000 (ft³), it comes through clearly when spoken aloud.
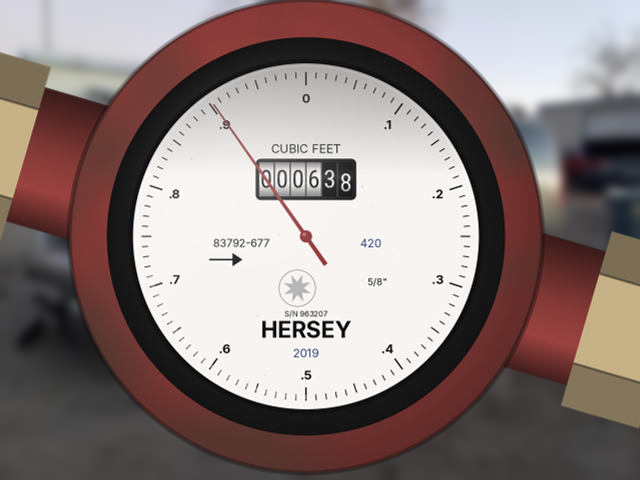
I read 637.90 (ft³)
